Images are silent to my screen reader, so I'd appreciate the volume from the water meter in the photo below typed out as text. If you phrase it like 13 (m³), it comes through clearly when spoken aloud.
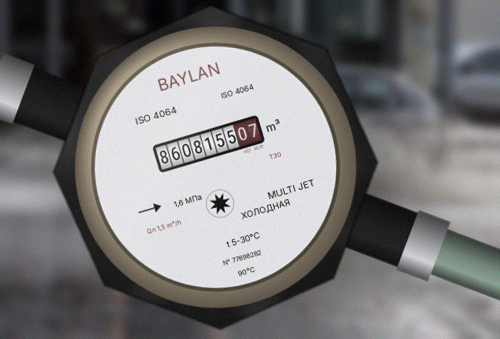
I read 8608155.07 (m³)
